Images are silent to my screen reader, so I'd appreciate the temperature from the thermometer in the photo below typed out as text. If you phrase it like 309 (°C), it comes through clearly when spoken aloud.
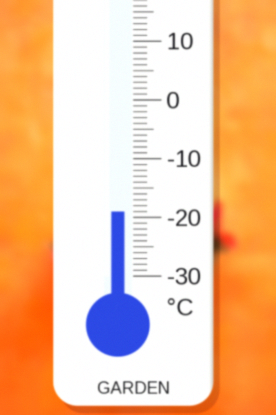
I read -19 (°C)
